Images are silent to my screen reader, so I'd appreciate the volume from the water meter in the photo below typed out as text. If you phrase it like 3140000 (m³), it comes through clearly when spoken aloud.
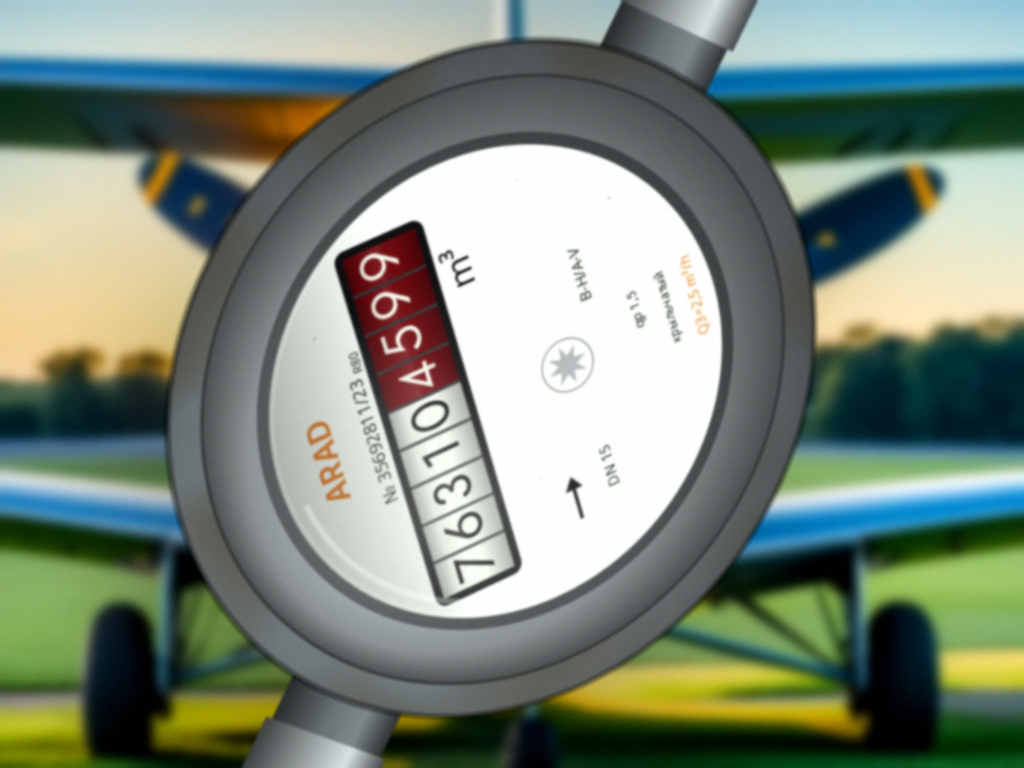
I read 76310.4599 (m³)
